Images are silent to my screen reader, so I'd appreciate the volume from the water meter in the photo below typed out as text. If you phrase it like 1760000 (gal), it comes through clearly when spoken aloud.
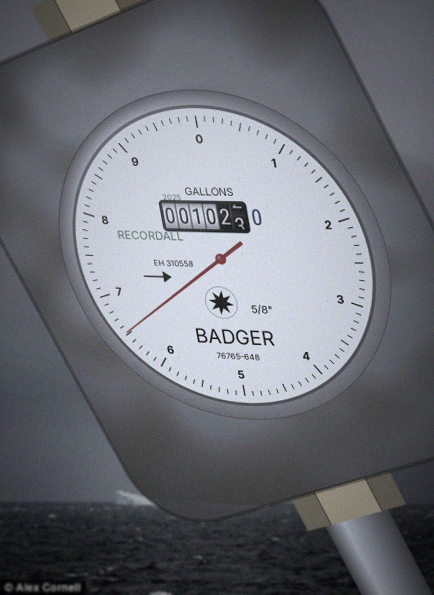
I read 10226.5 (gal)
